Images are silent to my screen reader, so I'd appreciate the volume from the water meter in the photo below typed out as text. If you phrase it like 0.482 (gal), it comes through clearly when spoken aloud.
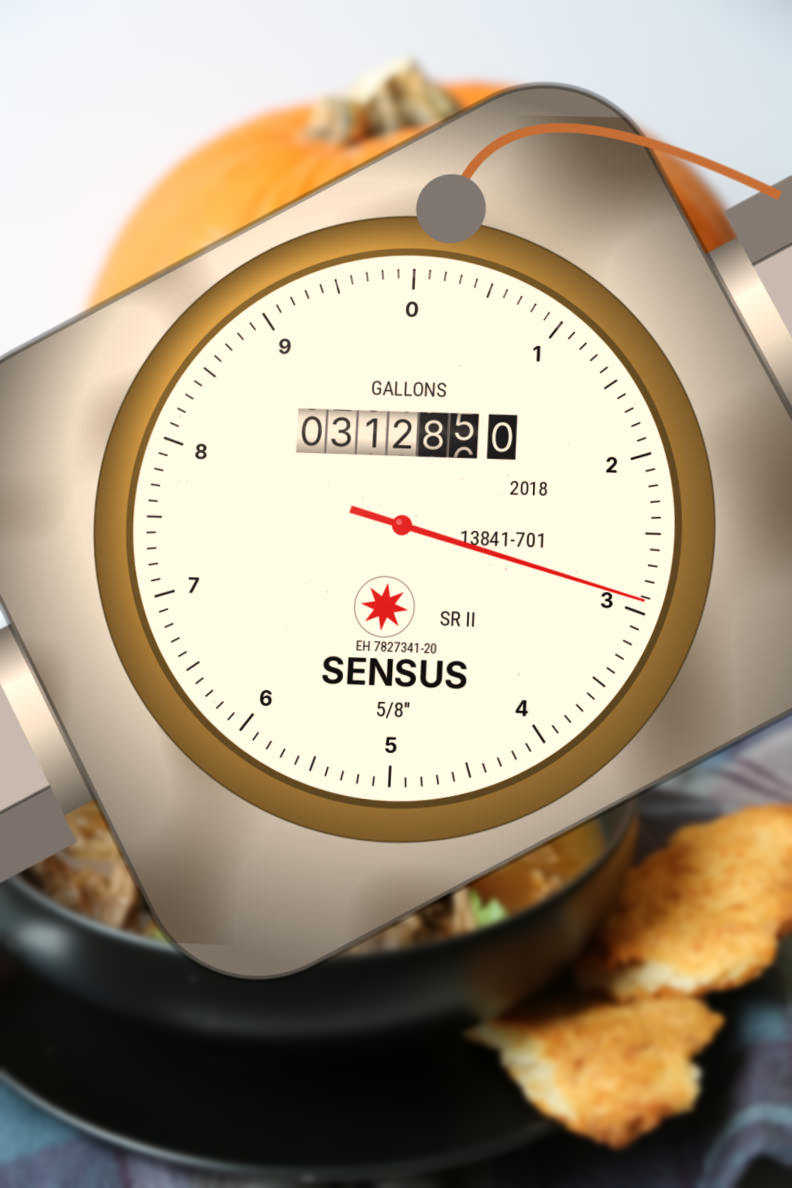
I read 312852.9 (gal)
